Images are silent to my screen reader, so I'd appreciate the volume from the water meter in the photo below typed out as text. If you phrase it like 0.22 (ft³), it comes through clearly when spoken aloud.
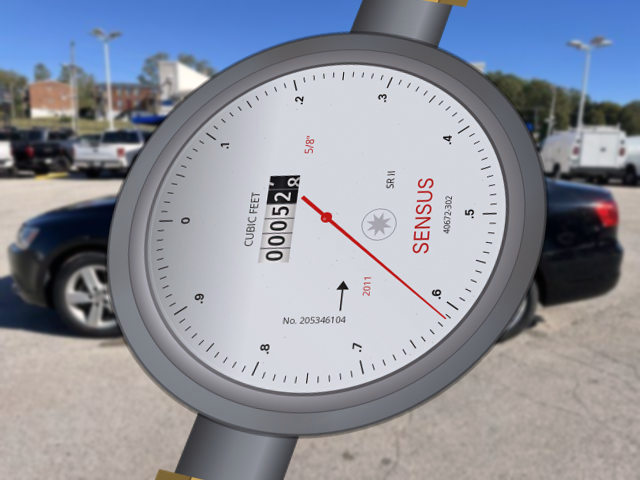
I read 527.61 (ft³)
